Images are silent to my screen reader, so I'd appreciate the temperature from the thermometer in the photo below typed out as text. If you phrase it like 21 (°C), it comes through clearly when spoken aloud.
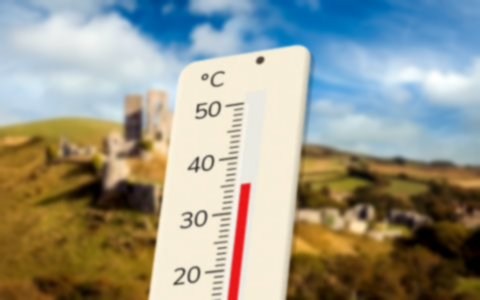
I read 35 (°C)
